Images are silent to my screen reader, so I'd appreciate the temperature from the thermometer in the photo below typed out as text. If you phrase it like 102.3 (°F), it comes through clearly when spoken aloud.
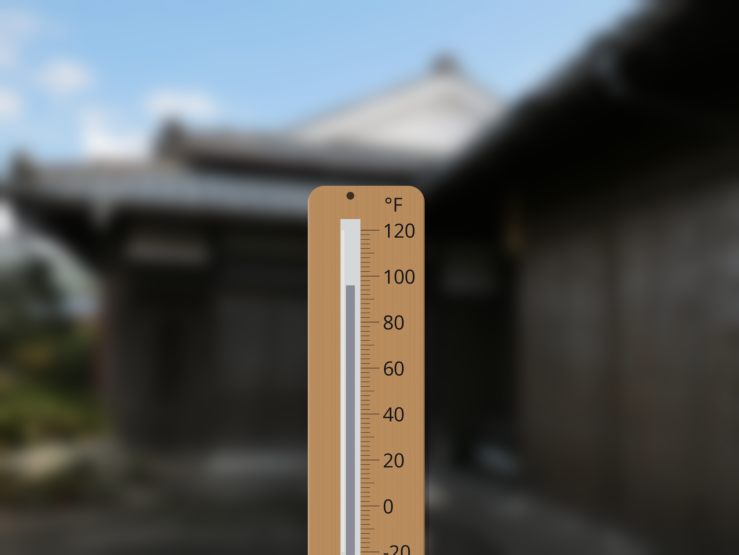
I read 96 (°F)
